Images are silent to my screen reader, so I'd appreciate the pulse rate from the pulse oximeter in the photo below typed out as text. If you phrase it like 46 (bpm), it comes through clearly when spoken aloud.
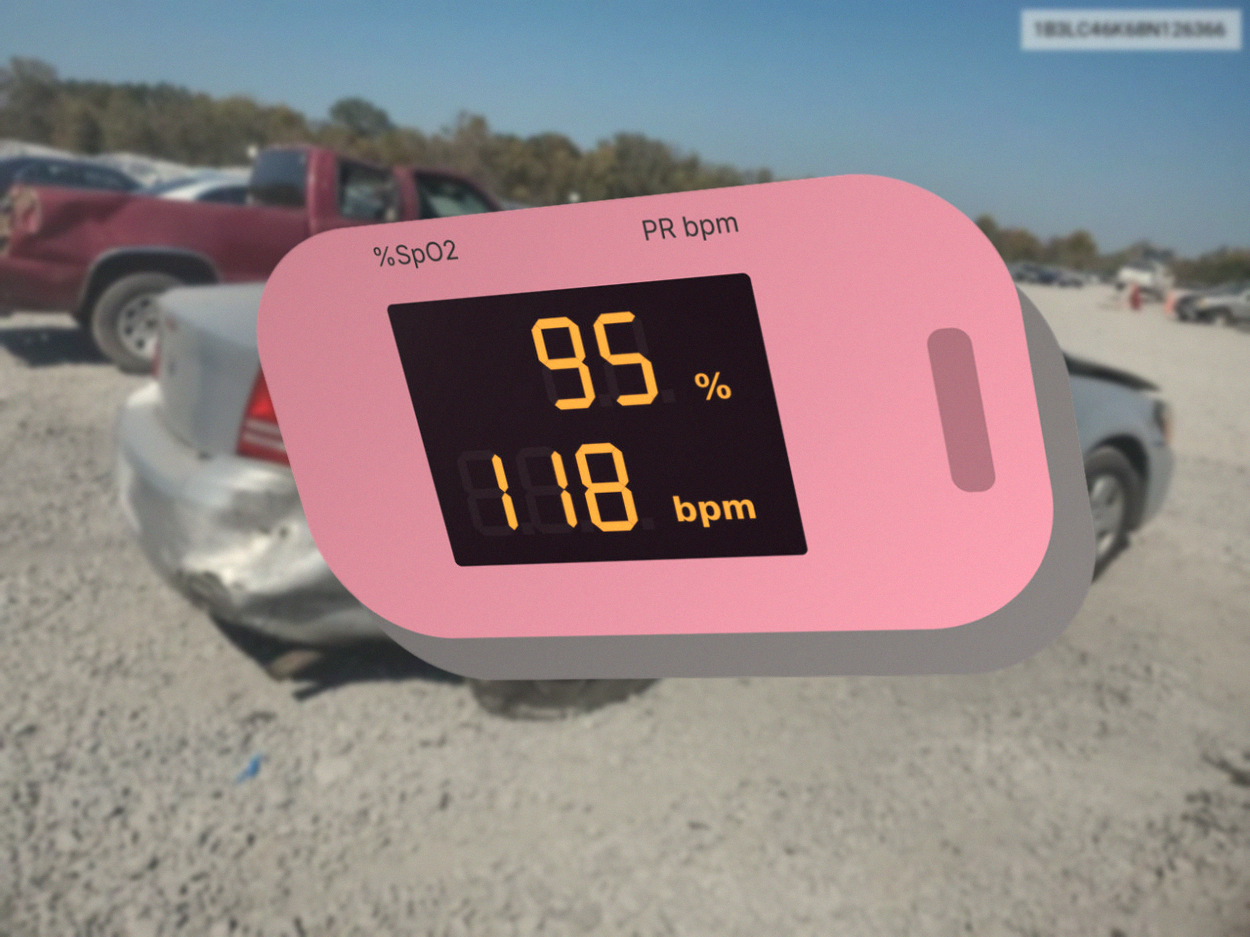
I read 118 (bpm)
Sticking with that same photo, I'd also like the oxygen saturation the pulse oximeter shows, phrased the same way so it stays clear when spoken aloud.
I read 95 (%)
